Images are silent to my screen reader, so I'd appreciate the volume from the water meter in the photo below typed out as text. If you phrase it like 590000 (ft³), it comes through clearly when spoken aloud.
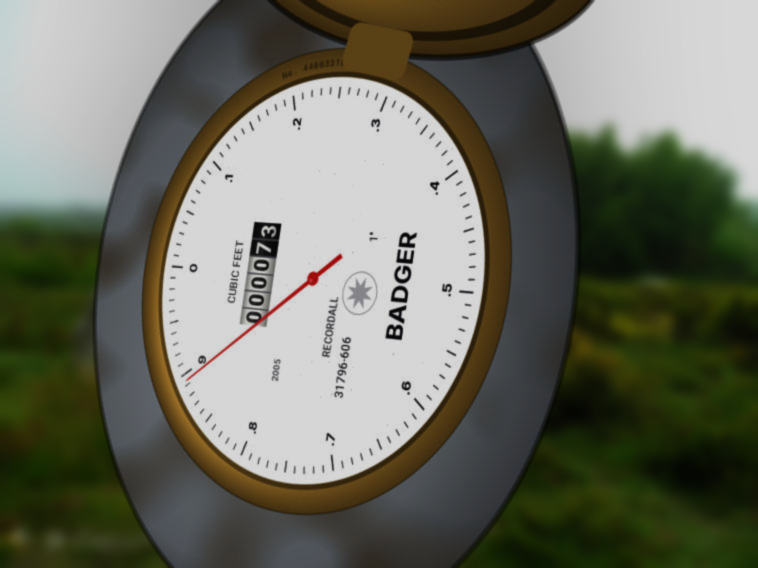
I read 72.89 (ft³)
